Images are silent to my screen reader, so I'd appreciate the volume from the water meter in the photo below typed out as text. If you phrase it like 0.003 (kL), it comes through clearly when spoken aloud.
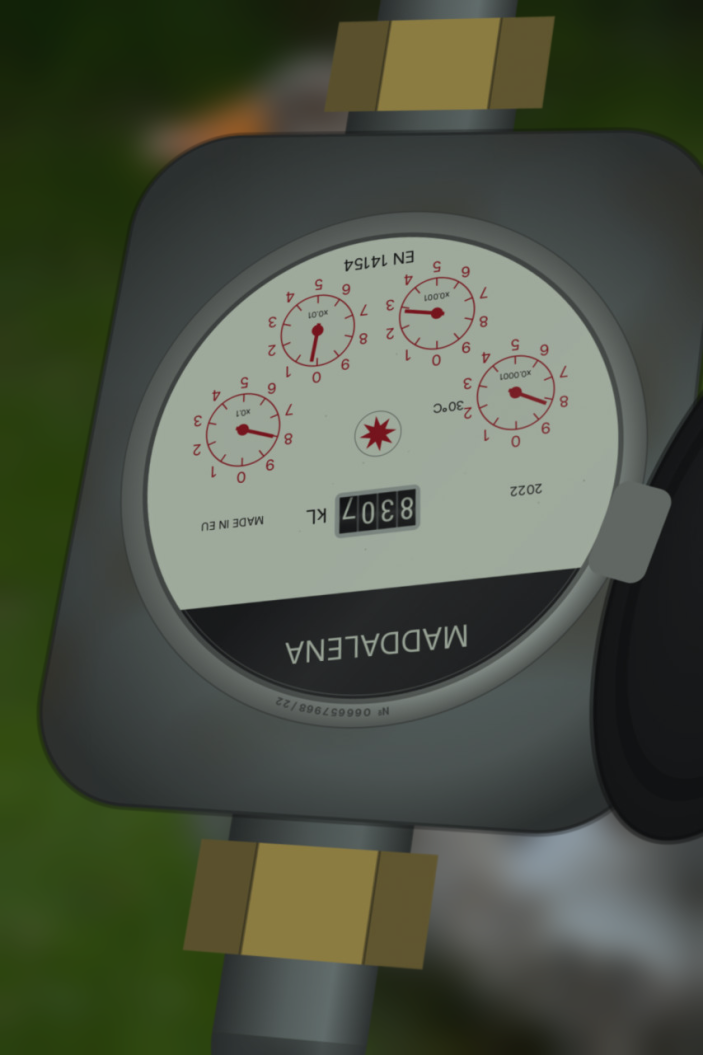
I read 8306.8028 (kL)
